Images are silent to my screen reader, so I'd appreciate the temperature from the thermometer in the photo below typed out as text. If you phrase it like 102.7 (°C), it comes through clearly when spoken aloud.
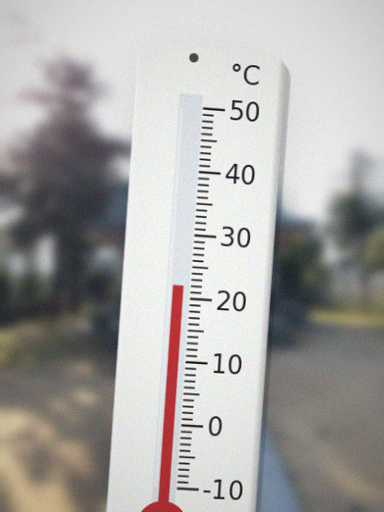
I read 22 (°C)
